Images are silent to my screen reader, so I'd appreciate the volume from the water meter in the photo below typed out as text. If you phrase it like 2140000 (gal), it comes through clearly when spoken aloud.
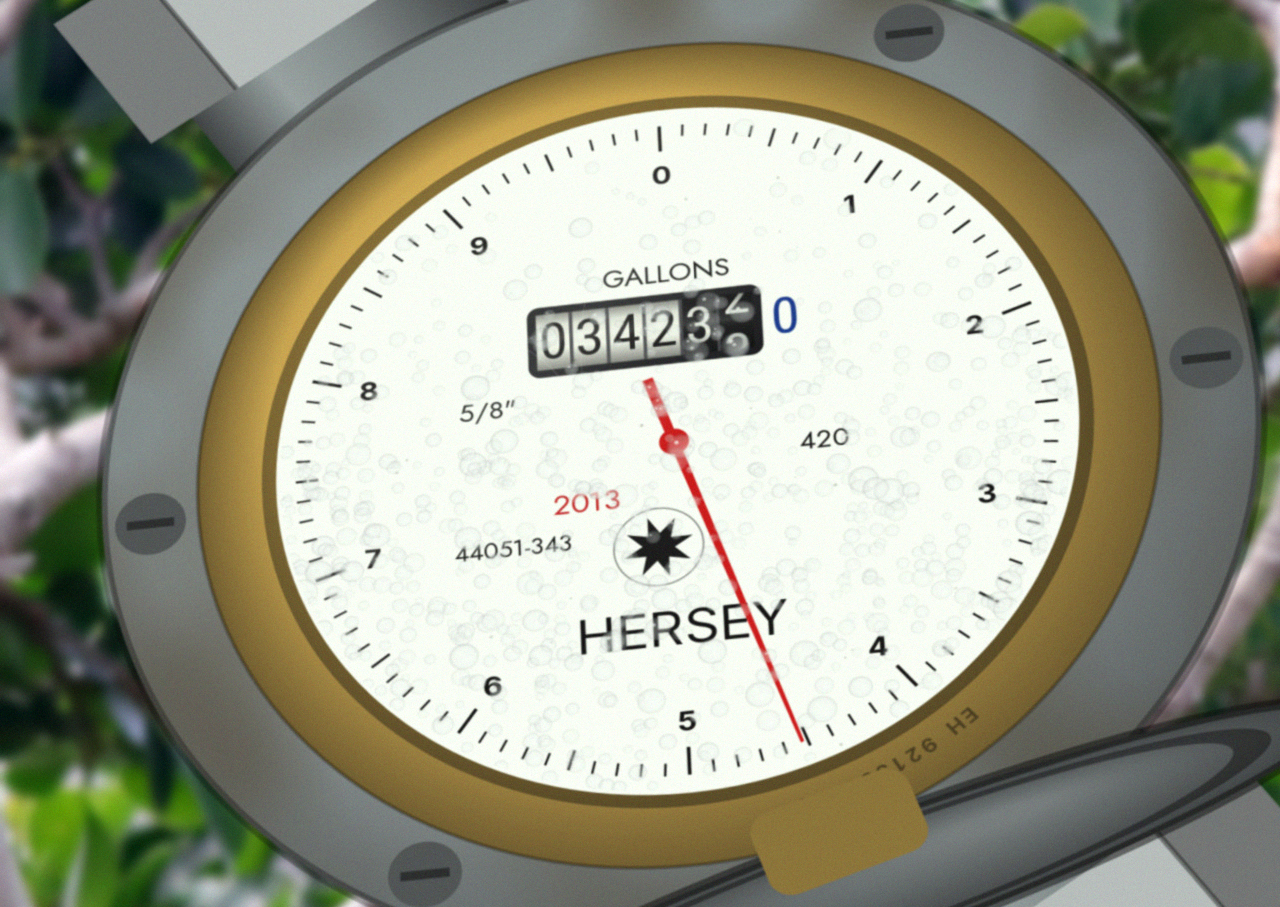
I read 342324.5 (gal)
